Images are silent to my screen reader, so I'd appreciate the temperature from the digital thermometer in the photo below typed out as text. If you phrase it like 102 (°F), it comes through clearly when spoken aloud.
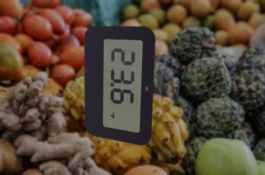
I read 23.6 (°F)
